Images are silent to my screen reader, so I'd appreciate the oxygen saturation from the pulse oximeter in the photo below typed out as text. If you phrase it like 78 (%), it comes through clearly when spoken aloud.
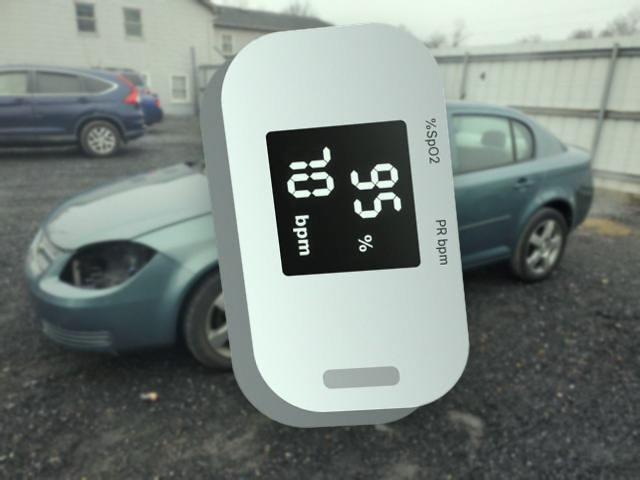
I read 95 (%)
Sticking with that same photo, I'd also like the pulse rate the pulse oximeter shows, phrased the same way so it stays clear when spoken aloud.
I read 70 (bpm)
